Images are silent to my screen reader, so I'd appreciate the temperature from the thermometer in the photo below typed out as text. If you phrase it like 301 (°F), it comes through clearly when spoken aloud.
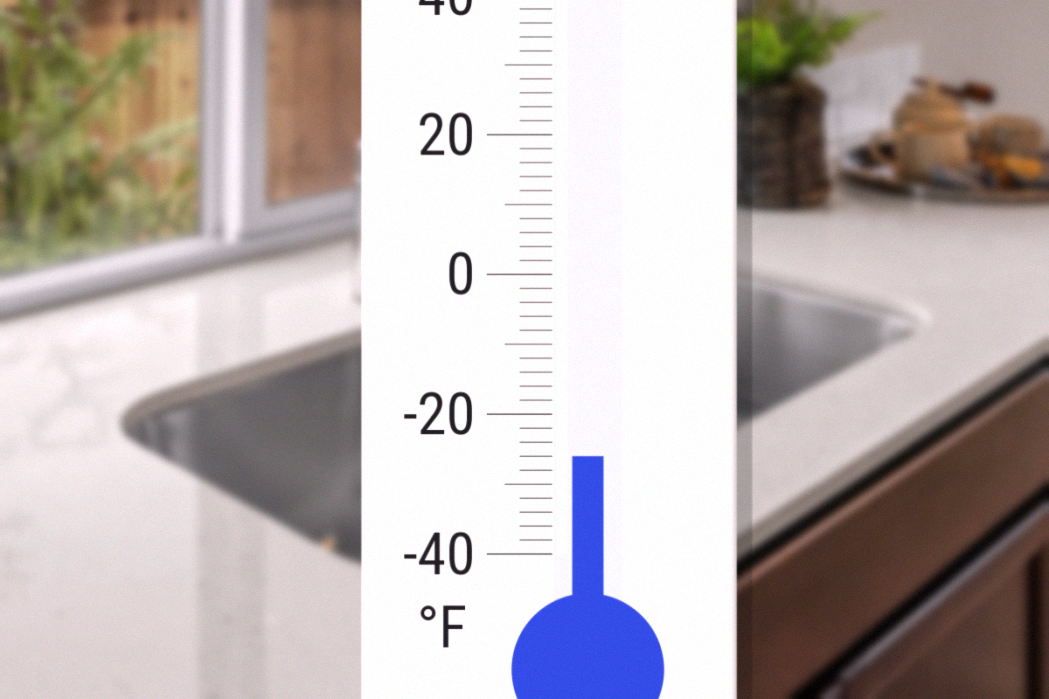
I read -26 (°F)
